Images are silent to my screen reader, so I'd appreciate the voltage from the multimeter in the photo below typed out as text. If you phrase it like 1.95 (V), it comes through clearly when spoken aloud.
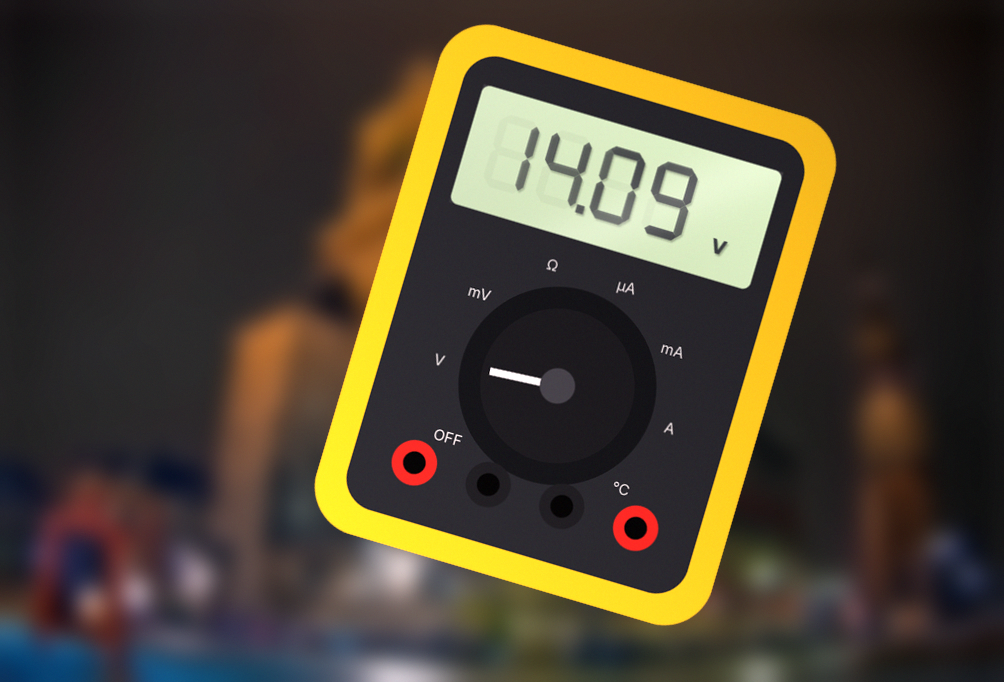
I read 14.09 (V)
